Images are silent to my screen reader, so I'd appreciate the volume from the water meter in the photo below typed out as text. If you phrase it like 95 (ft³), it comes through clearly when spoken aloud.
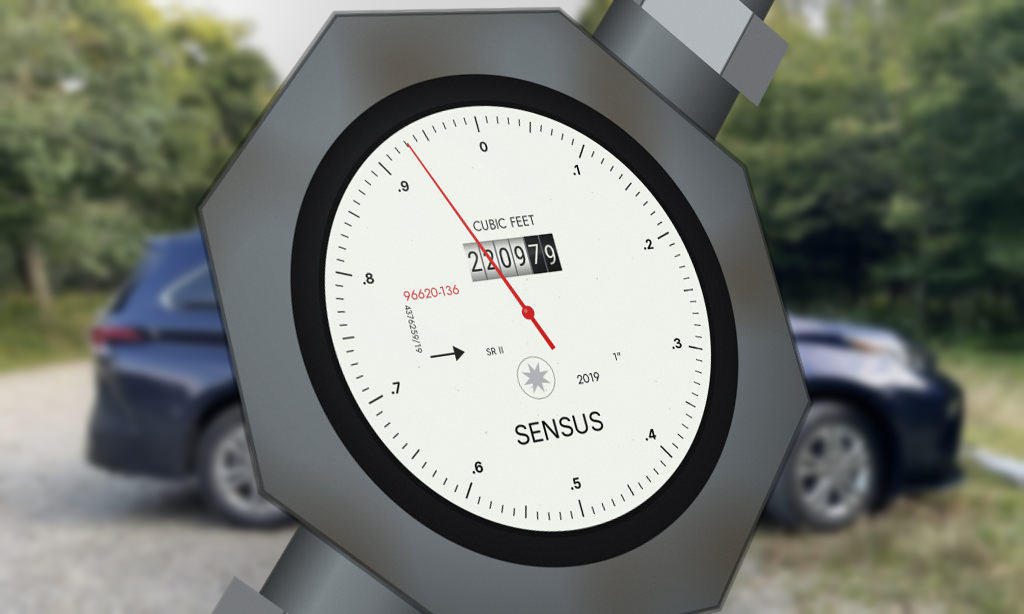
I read 220978.93 (ft³)
